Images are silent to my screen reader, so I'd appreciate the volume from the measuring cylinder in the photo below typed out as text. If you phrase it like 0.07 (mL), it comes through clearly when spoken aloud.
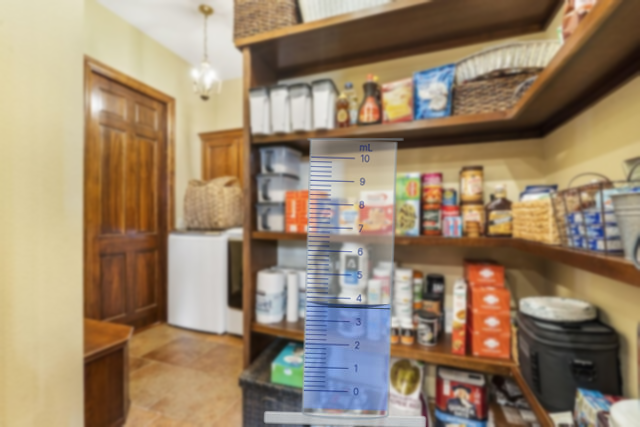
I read 3.6 (mL)
